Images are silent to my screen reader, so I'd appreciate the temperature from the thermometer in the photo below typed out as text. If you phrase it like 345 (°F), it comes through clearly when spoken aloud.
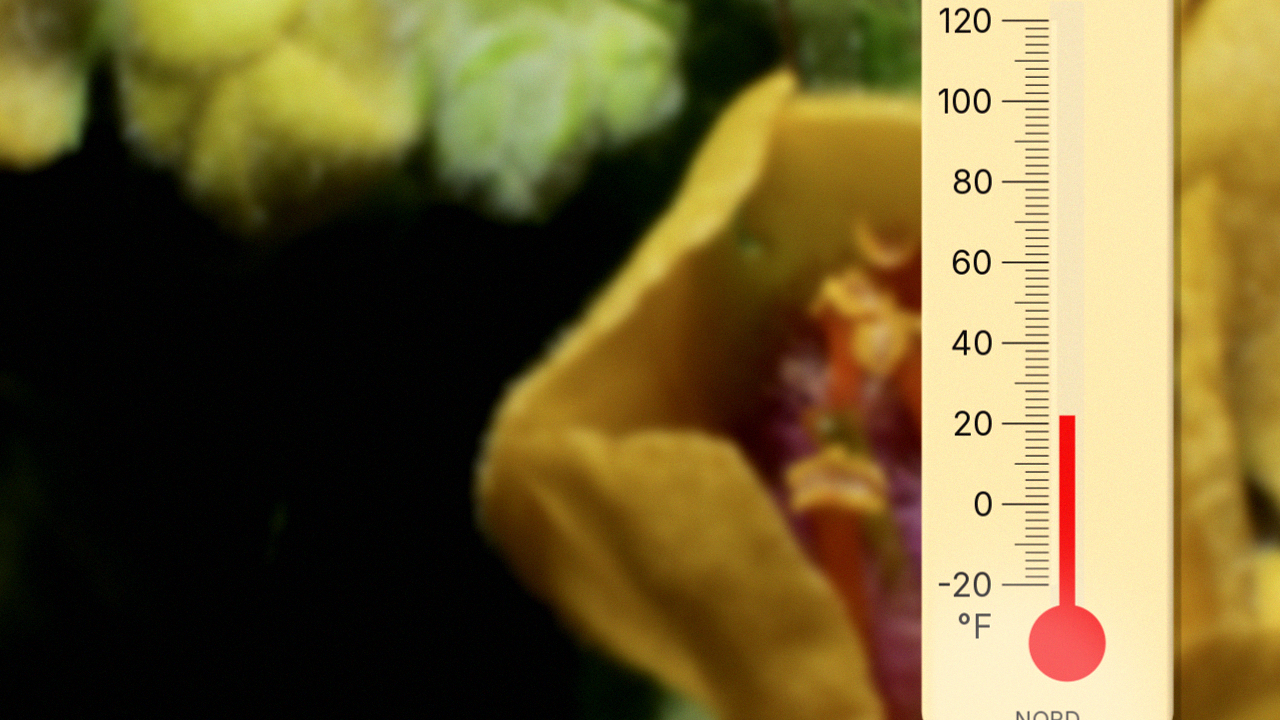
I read 22 (°F)
